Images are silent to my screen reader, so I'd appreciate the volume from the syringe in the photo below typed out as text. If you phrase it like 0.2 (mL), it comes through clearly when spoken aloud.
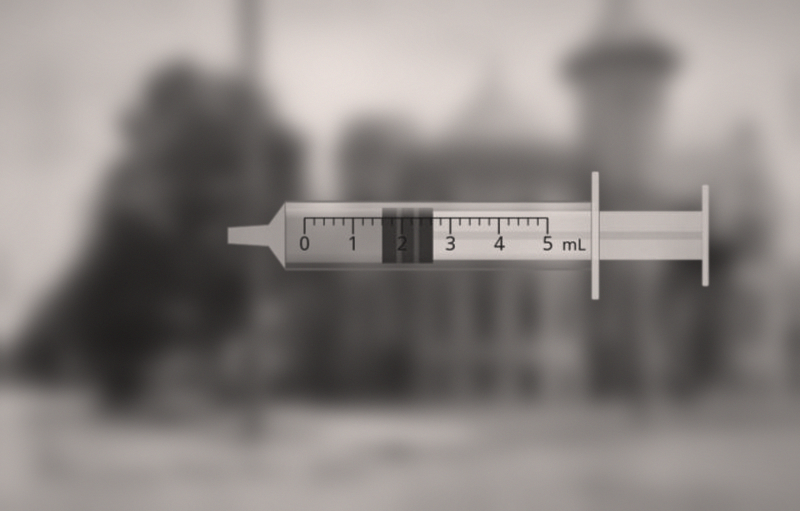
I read 1.6 (mL)
